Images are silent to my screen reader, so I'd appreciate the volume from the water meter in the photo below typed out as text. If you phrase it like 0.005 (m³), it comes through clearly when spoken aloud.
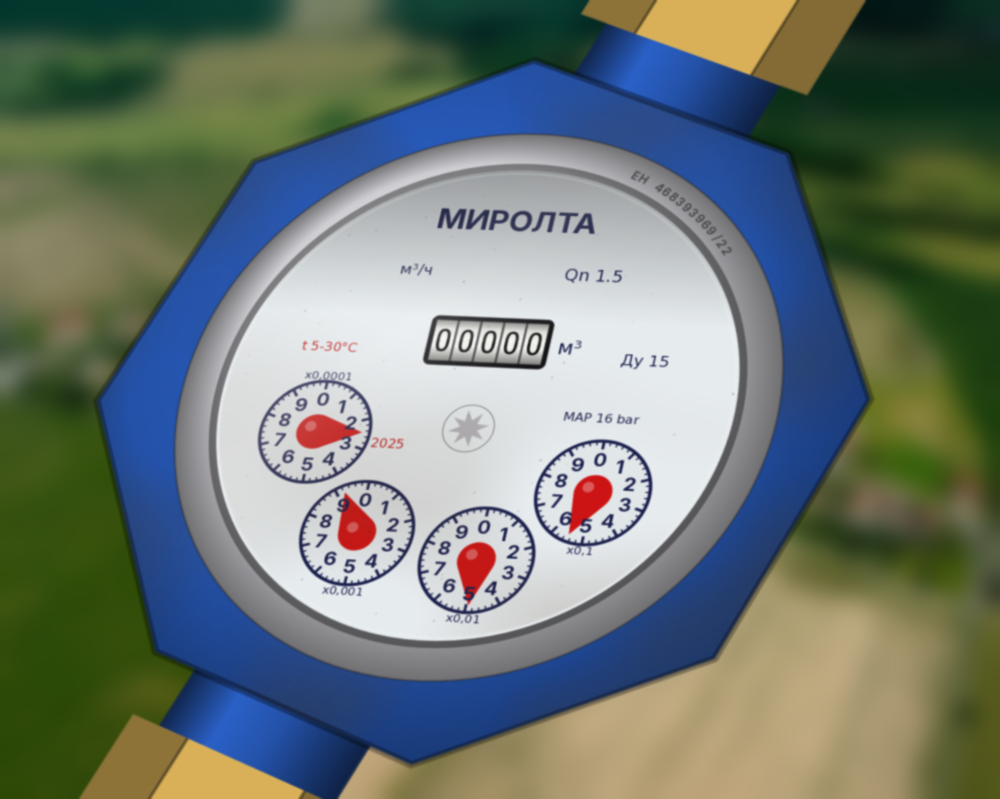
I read 0.5492 (m³)
